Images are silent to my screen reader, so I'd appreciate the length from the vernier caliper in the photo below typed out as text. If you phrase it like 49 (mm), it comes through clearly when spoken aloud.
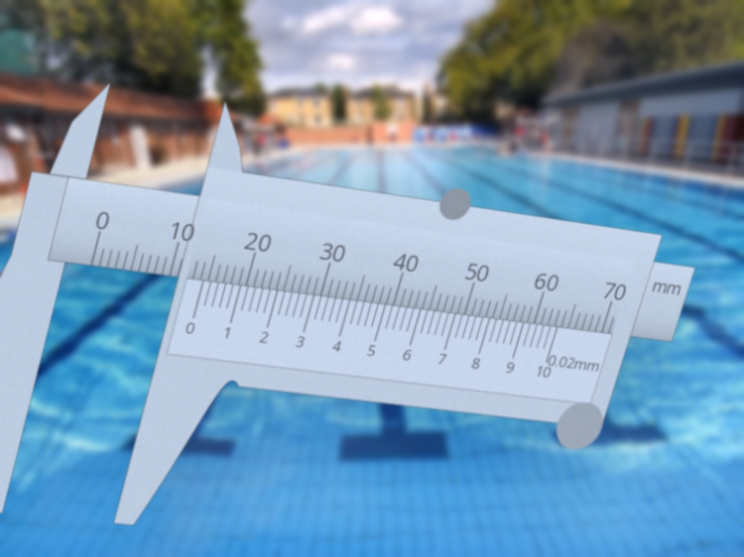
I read 14.4 (mm)
